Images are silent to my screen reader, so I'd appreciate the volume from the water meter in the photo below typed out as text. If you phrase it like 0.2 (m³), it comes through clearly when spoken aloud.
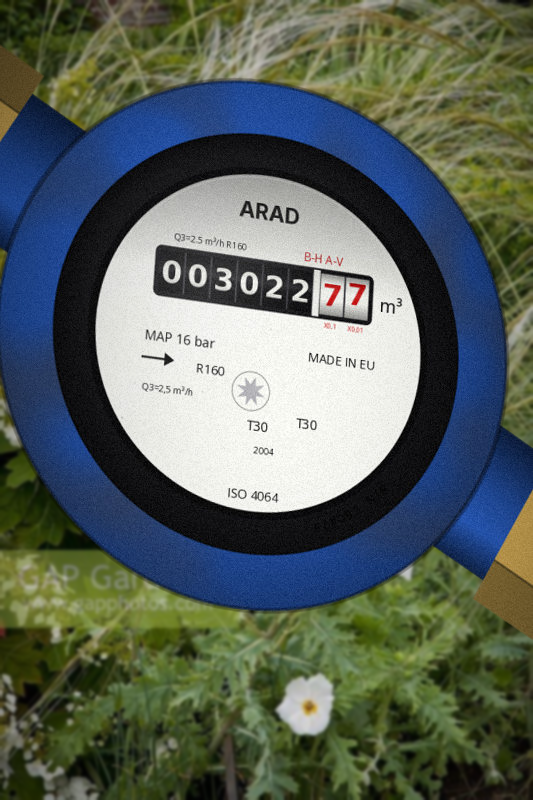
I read 3022.77 (m³)
